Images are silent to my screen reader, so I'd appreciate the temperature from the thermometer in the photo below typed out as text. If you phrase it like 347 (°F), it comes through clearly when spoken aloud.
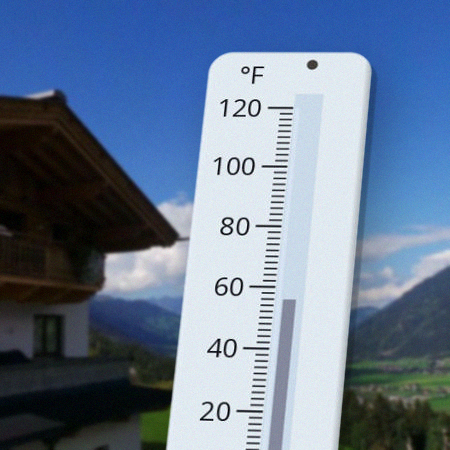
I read 56 (°F)
